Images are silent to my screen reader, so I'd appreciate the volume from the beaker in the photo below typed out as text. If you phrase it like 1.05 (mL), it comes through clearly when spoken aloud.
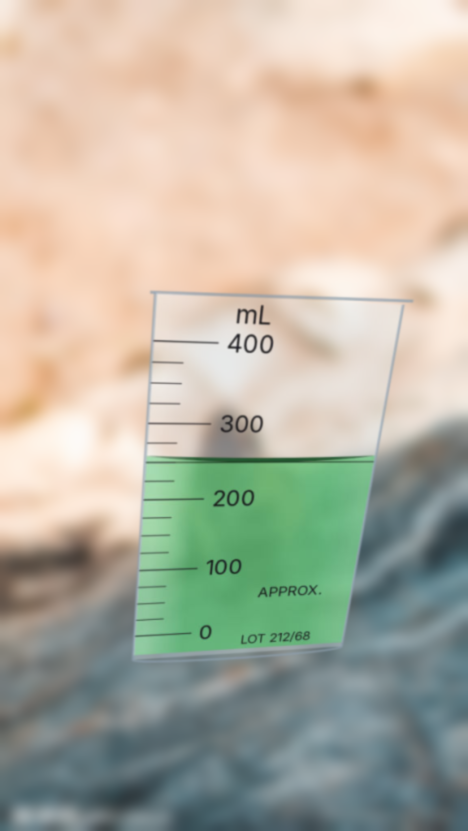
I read 250 (mL)
